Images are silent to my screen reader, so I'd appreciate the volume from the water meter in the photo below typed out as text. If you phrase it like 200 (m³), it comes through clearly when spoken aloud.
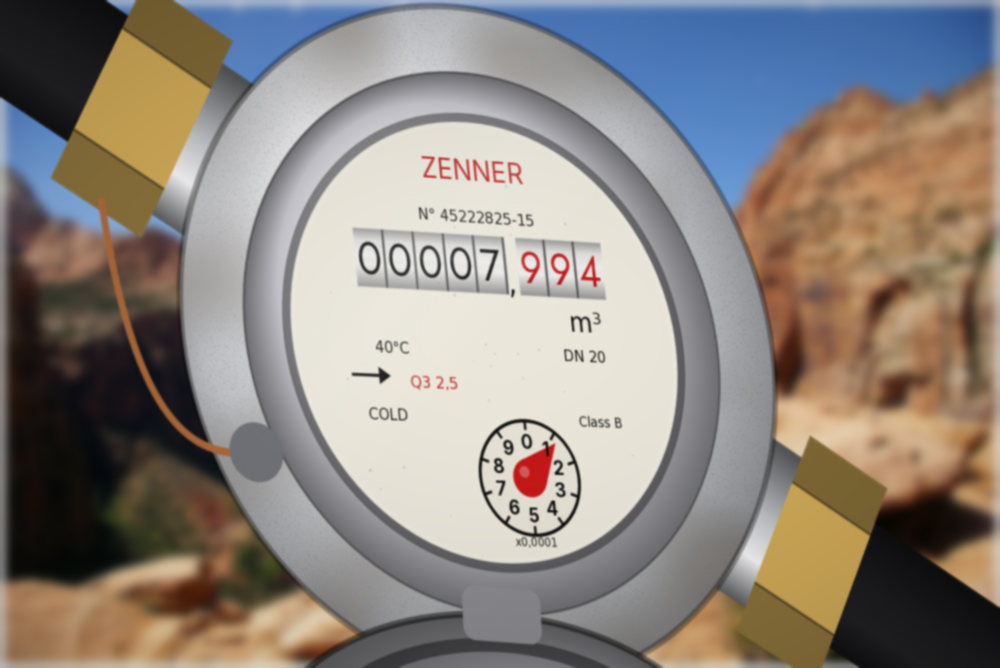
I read 7.9941 (m³)
